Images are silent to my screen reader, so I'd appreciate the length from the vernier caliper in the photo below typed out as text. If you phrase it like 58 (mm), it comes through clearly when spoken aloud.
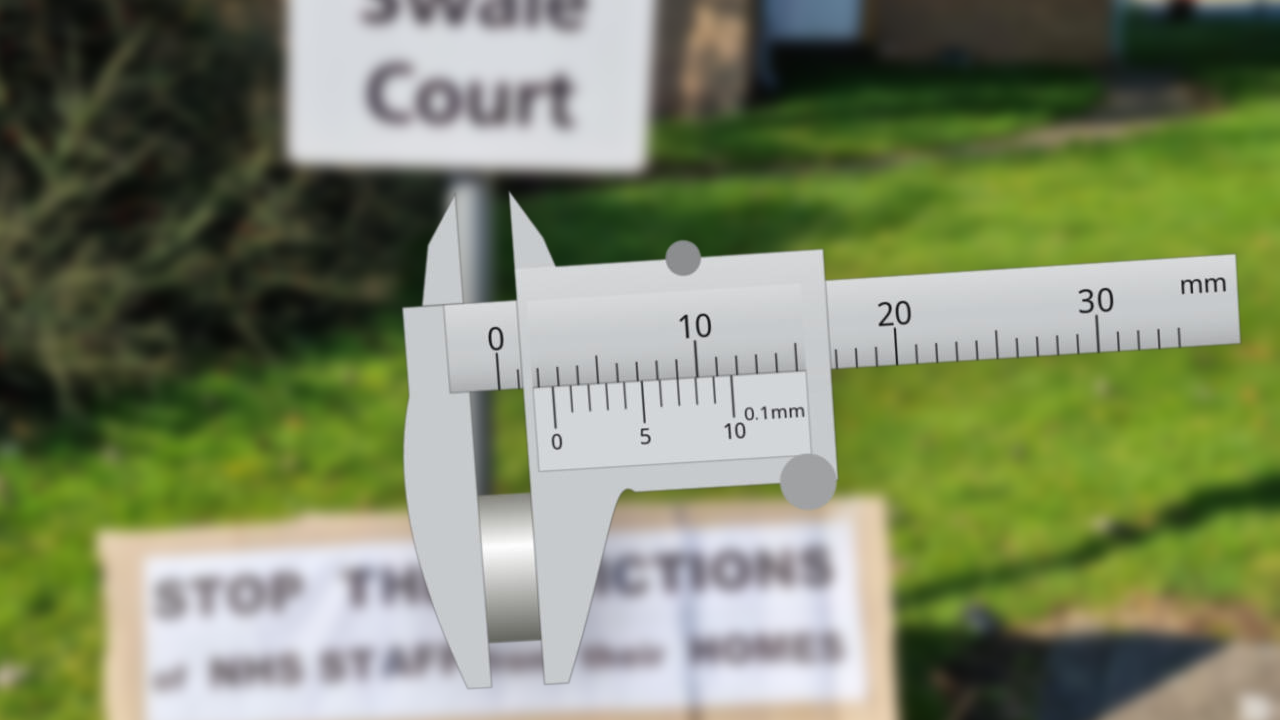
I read 2.7 (mm)
